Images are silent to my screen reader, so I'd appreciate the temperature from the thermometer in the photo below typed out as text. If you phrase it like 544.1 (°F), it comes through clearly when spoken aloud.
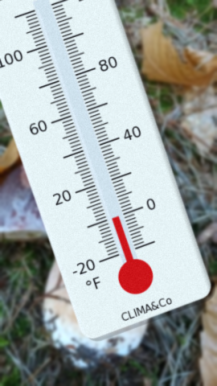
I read 0 (°F)
